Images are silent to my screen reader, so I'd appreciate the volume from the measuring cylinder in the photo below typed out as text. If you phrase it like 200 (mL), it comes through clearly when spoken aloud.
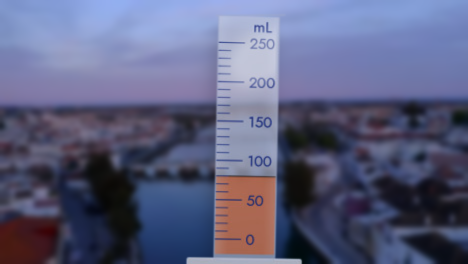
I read 80 (mL)
